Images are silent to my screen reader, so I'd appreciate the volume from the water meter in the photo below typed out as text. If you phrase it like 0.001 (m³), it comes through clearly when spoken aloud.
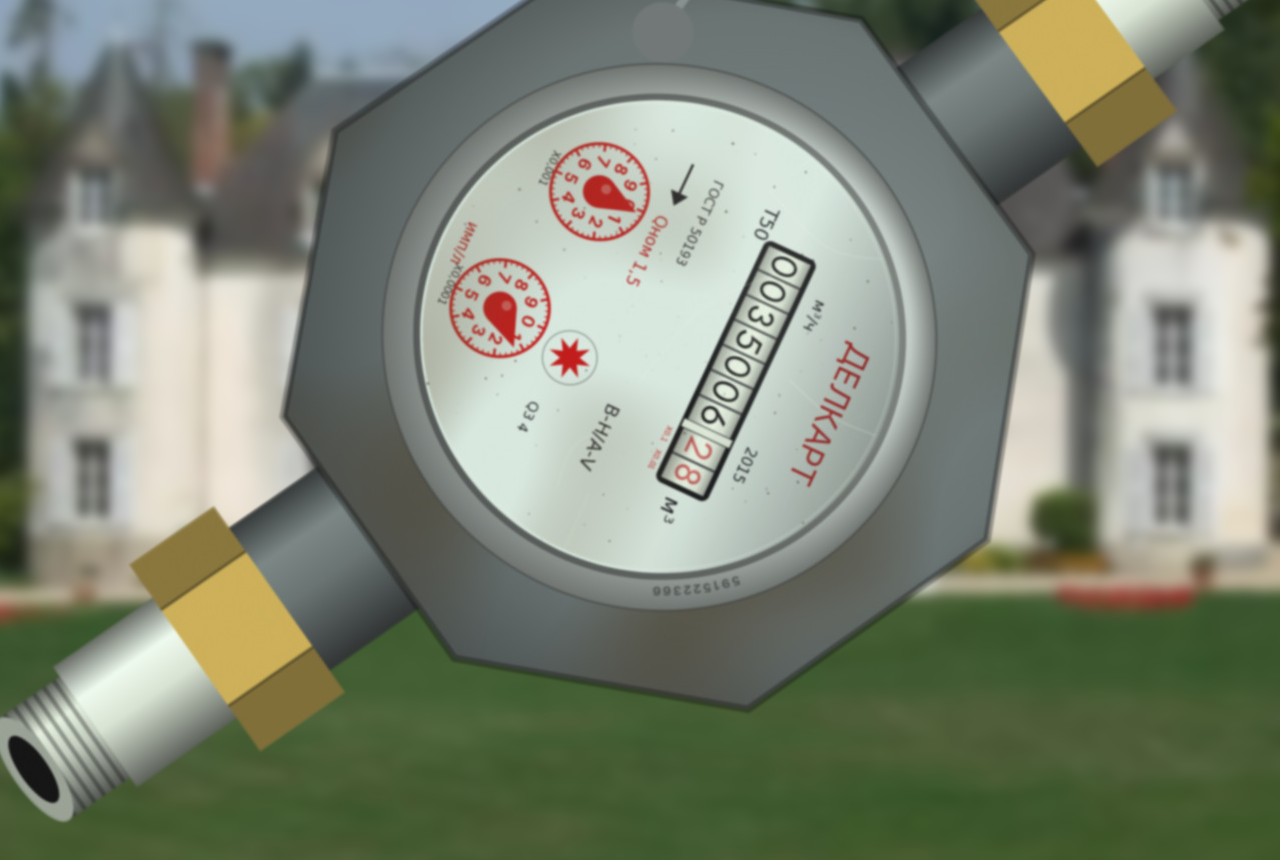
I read 35006.2801 (m³)
